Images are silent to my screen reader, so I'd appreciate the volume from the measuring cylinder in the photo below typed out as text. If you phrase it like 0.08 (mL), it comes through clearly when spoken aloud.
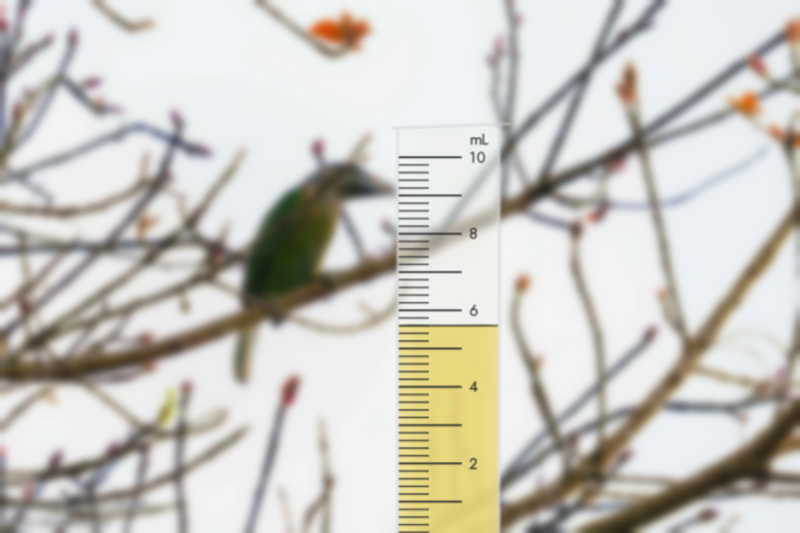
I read 5.6 (mL)
